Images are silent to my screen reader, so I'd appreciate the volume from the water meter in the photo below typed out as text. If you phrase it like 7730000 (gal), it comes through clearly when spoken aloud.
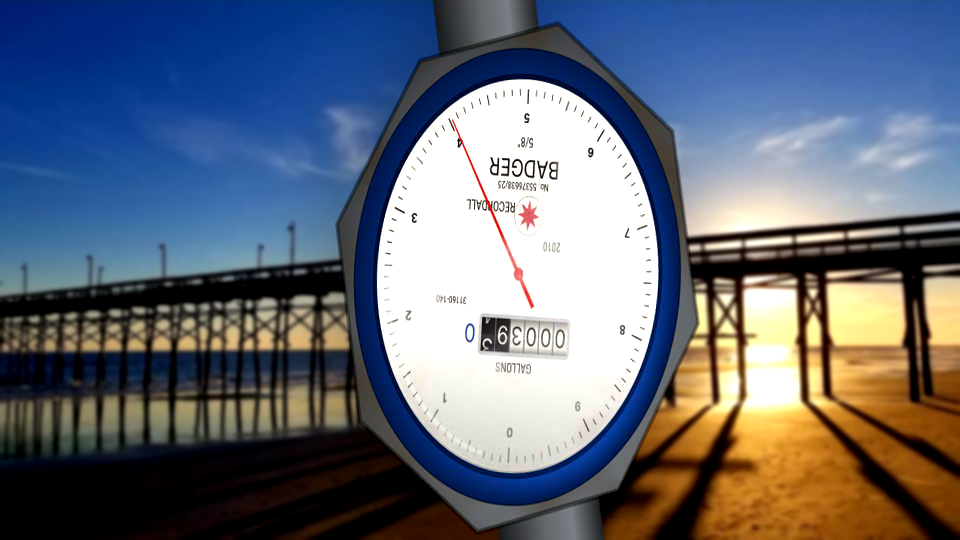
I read 3934.0 (gal)
